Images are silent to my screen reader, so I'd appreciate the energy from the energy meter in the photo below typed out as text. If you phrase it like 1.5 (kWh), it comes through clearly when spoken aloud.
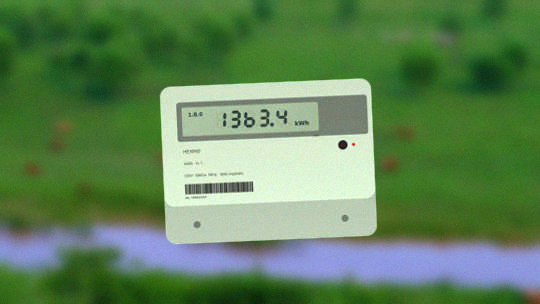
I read 1363.4 (kWh)
